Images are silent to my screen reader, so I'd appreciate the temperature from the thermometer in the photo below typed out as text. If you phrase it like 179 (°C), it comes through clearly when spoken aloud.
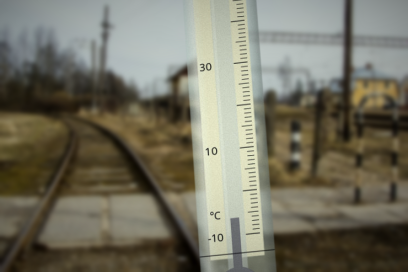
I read -6 (°C)
